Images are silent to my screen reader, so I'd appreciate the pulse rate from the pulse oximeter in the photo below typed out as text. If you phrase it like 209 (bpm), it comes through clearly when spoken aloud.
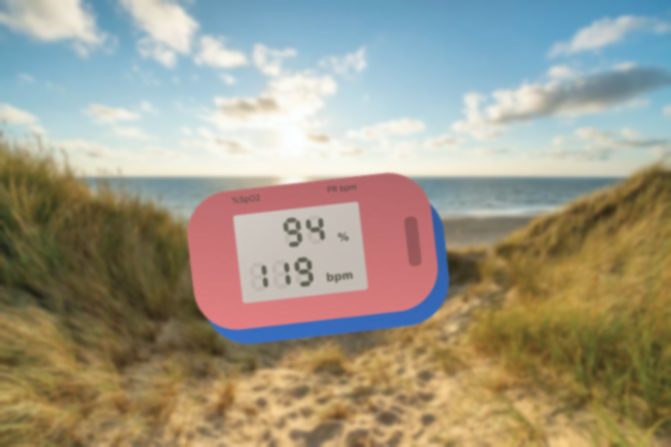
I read 119 (bpm)
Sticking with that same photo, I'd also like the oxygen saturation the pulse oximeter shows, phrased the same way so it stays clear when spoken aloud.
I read 94 (%)
